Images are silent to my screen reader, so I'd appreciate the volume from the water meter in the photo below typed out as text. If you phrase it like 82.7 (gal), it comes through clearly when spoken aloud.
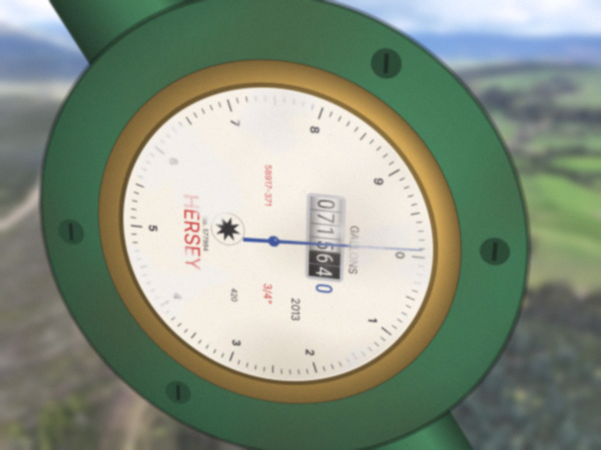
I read 715639.9 (gal)
